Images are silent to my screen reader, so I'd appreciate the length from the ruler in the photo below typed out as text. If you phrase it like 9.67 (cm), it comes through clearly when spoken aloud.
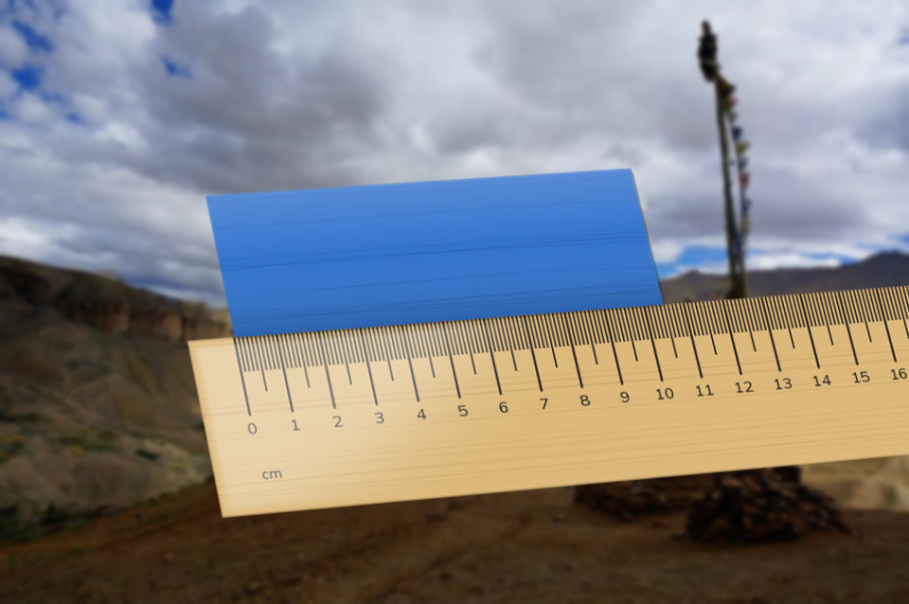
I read 10.5 (cm)
